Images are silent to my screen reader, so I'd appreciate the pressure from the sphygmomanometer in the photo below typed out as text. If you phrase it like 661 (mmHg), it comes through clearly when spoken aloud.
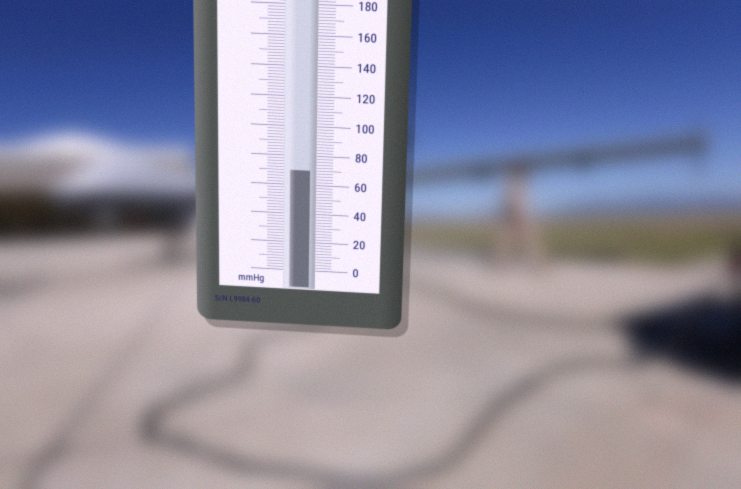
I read 70 (mmHg)
